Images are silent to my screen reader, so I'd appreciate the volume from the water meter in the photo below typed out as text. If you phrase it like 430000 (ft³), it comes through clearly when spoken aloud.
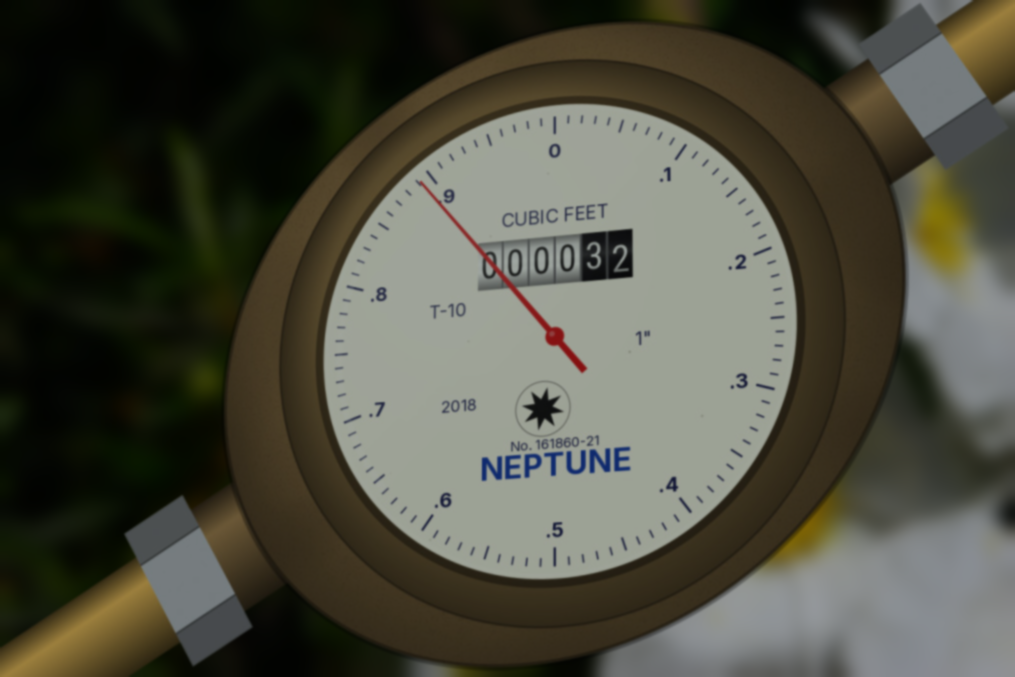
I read 31.89 (ft³)
